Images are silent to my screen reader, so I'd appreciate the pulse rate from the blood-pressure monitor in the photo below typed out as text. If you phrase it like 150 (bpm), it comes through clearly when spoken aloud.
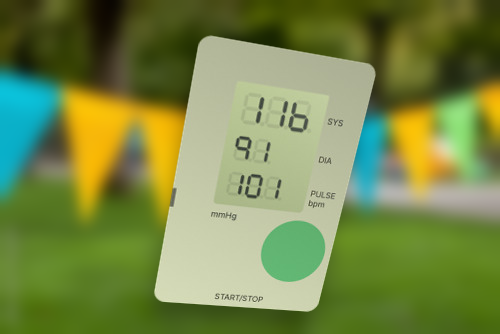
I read 101 (bpm)
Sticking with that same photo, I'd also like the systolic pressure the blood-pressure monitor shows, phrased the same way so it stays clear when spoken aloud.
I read 116 (mmHg)
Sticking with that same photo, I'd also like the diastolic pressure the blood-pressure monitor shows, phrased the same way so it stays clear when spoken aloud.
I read 91 (mmHg)
